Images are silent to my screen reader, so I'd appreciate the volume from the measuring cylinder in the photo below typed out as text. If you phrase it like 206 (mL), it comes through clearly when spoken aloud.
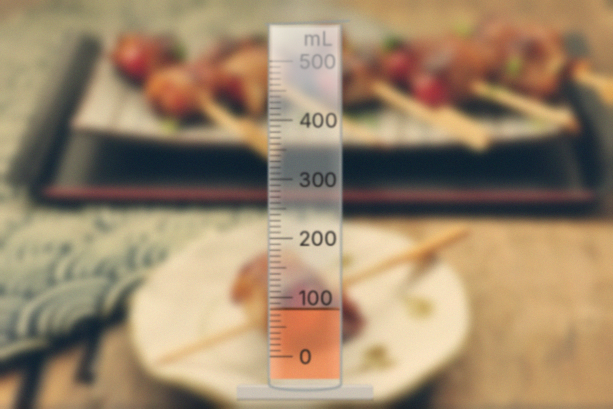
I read 80 (mL)
